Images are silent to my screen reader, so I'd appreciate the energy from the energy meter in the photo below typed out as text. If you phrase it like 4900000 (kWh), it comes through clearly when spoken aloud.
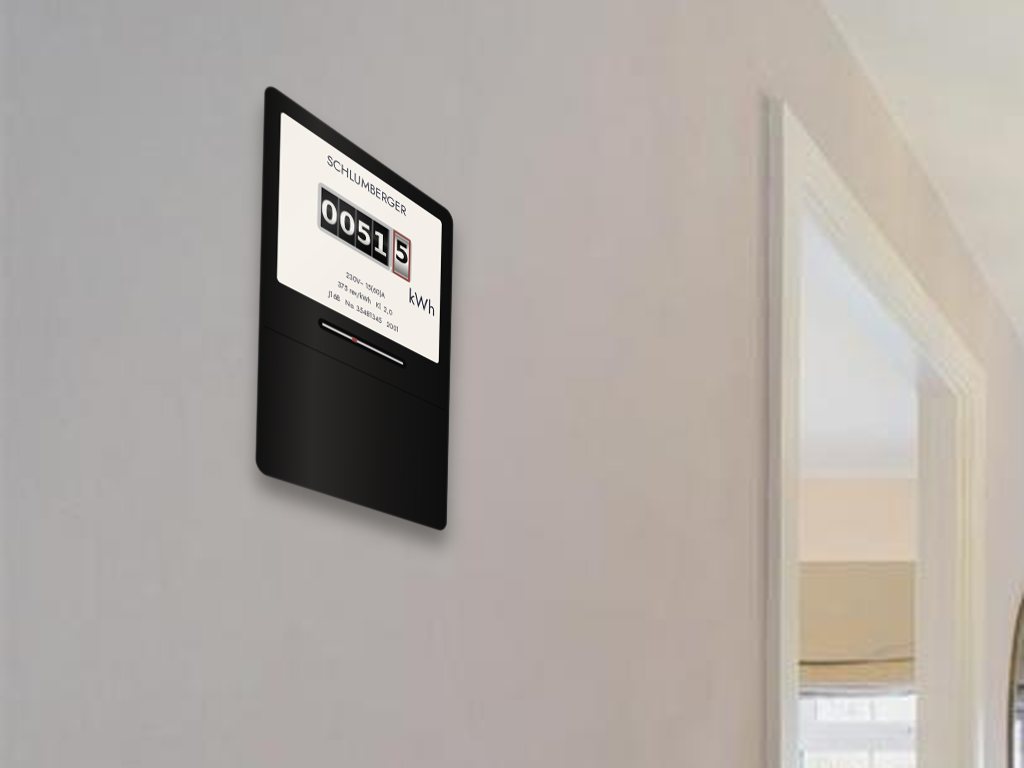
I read 51.5 (kWh)
